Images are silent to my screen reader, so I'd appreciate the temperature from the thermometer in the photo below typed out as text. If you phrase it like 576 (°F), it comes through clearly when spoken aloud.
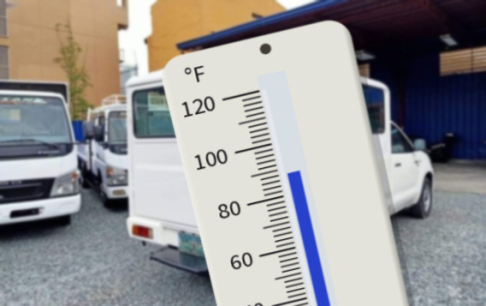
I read 88 (°F)
